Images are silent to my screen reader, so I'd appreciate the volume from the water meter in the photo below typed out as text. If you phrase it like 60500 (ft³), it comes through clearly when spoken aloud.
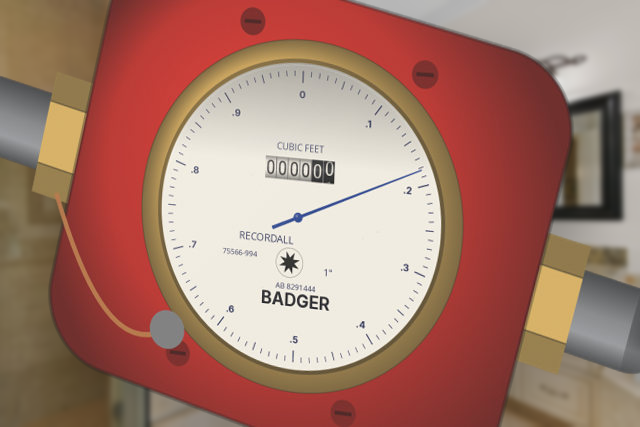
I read 0.18 (ft³)
